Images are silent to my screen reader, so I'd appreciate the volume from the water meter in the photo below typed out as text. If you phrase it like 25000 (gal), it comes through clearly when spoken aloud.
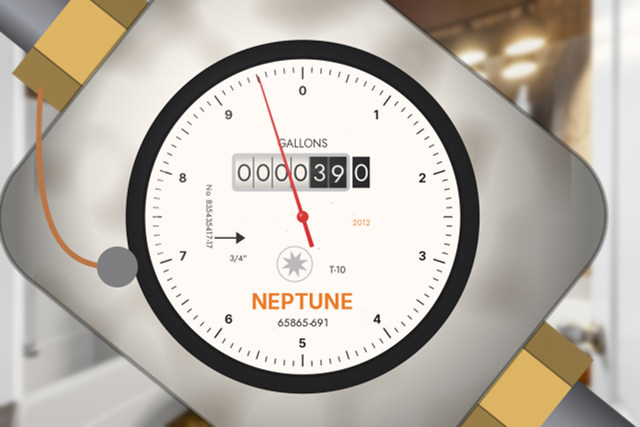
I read 389.5 (gal)
